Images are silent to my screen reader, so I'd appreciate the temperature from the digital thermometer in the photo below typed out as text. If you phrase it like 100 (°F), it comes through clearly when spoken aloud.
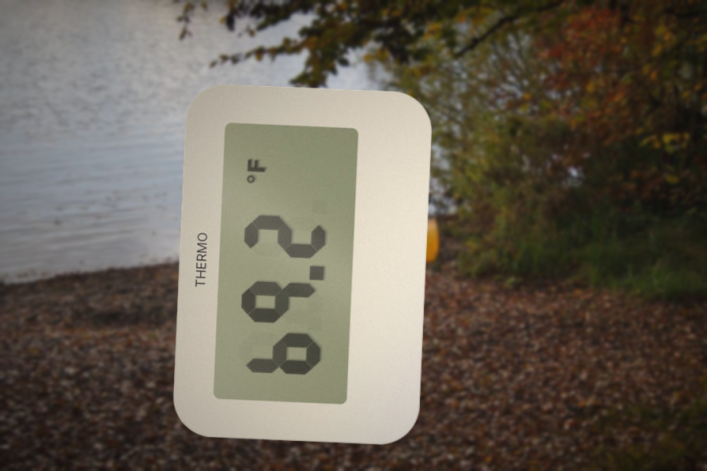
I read 69.2 (°F)
